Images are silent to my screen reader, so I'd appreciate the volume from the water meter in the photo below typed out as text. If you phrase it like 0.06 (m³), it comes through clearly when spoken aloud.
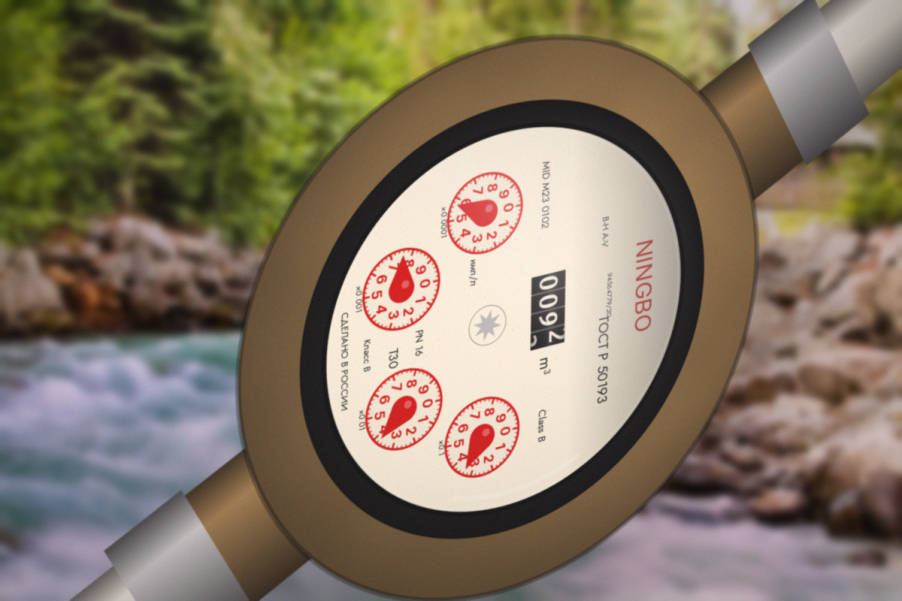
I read 92.3375 (m³)
